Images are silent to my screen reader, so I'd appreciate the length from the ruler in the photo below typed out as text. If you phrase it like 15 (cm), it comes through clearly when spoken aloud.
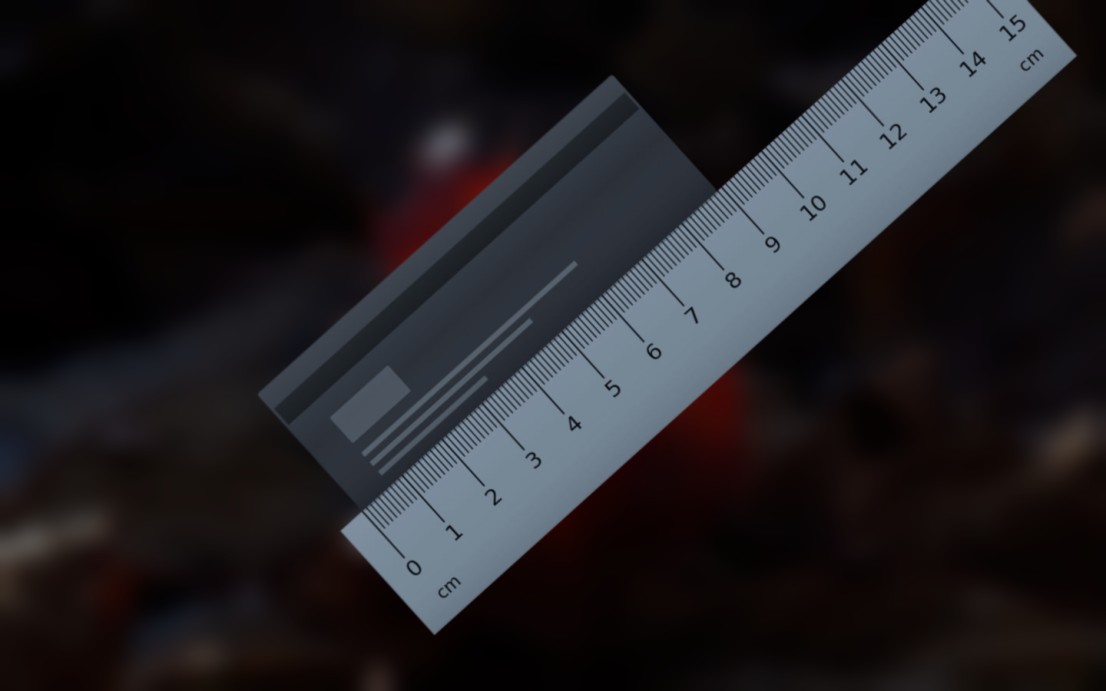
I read 8.9 (cm)
